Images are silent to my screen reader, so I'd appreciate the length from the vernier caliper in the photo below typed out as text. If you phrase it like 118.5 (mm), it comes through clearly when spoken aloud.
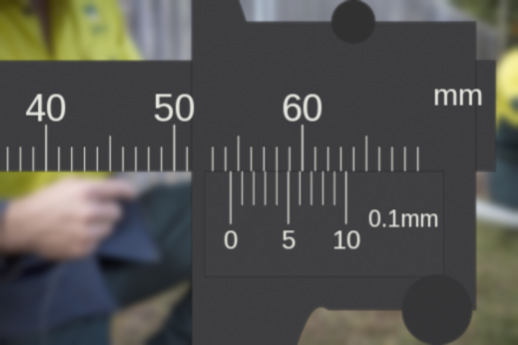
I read 54.4 (mm)
